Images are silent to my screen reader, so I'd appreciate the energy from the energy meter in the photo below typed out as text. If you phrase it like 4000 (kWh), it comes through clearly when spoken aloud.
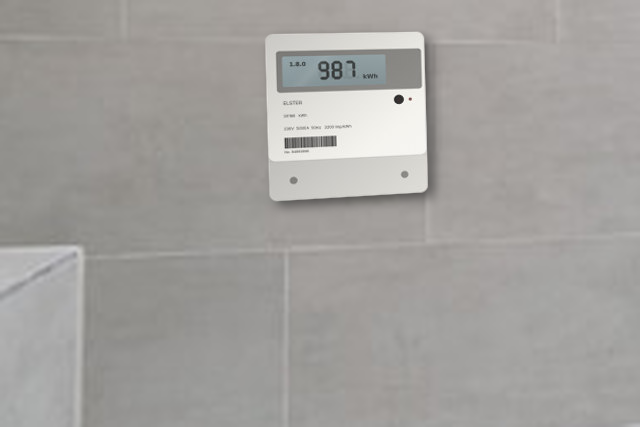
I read 987 (kWh)
